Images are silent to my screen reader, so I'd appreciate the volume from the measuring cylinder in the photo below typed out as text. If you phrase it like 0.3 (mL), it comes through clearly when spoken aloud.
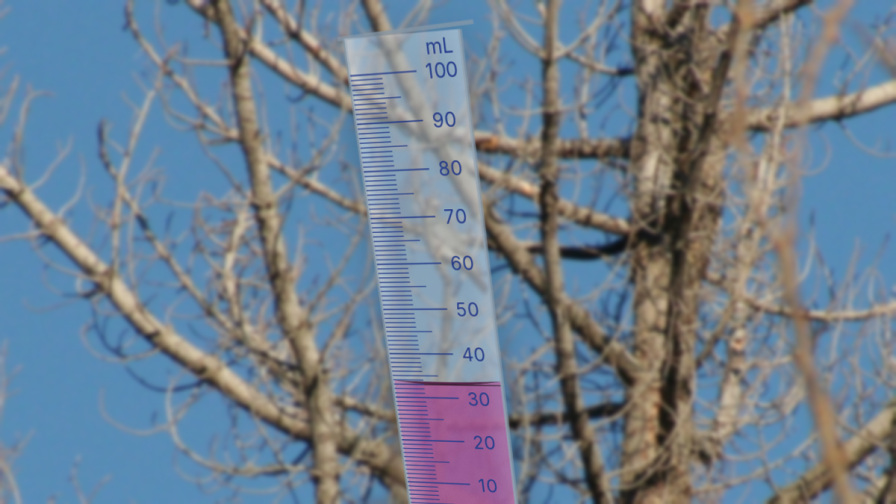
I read 33 (mL)
